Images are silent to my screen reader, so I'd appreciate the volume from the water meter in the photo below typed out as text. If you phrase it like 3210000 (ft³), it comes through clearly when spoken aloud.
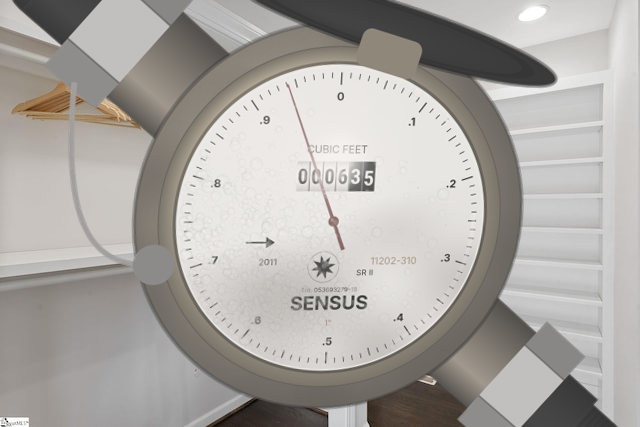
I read 634.94 (ft³)
